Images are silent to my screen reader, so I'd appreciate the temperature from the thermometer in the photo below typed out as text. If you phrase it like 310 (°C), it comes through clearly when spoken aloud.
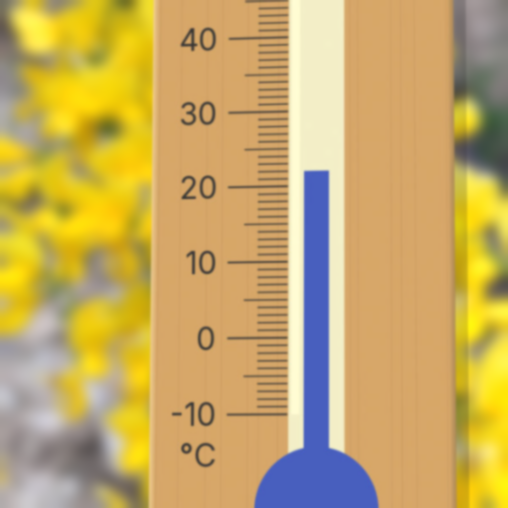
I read 22 (°C)
